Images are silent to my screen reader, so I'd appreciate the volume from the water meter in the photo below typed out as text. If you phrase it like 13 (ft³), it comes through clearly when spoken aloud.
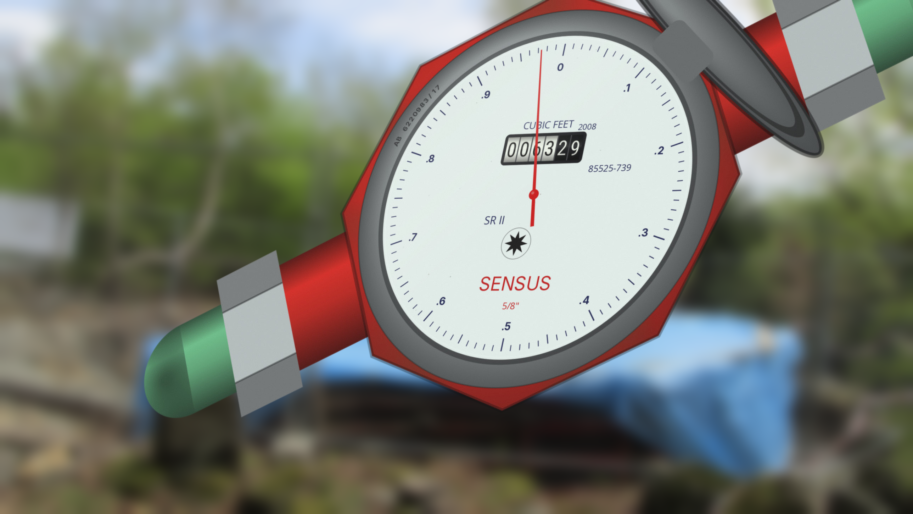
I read 6328.97 (ft³)
